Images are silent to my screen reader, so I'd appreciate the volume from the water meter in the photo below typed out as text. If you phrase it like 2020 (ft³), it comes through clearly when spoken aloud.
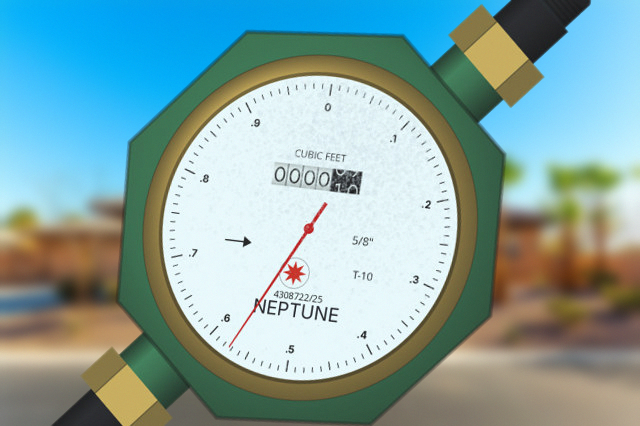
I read 9.57 (ft³)
